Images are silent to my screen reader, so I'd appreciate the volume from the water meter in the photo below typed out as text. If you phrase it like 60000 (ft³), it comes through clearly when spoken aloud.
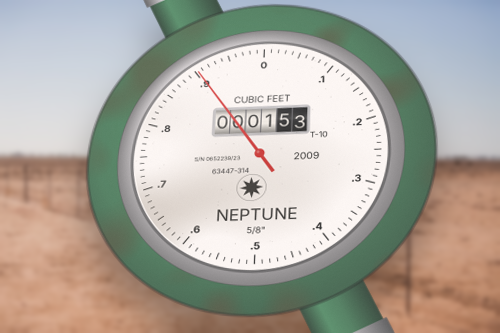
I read 152.90 (ft³)
